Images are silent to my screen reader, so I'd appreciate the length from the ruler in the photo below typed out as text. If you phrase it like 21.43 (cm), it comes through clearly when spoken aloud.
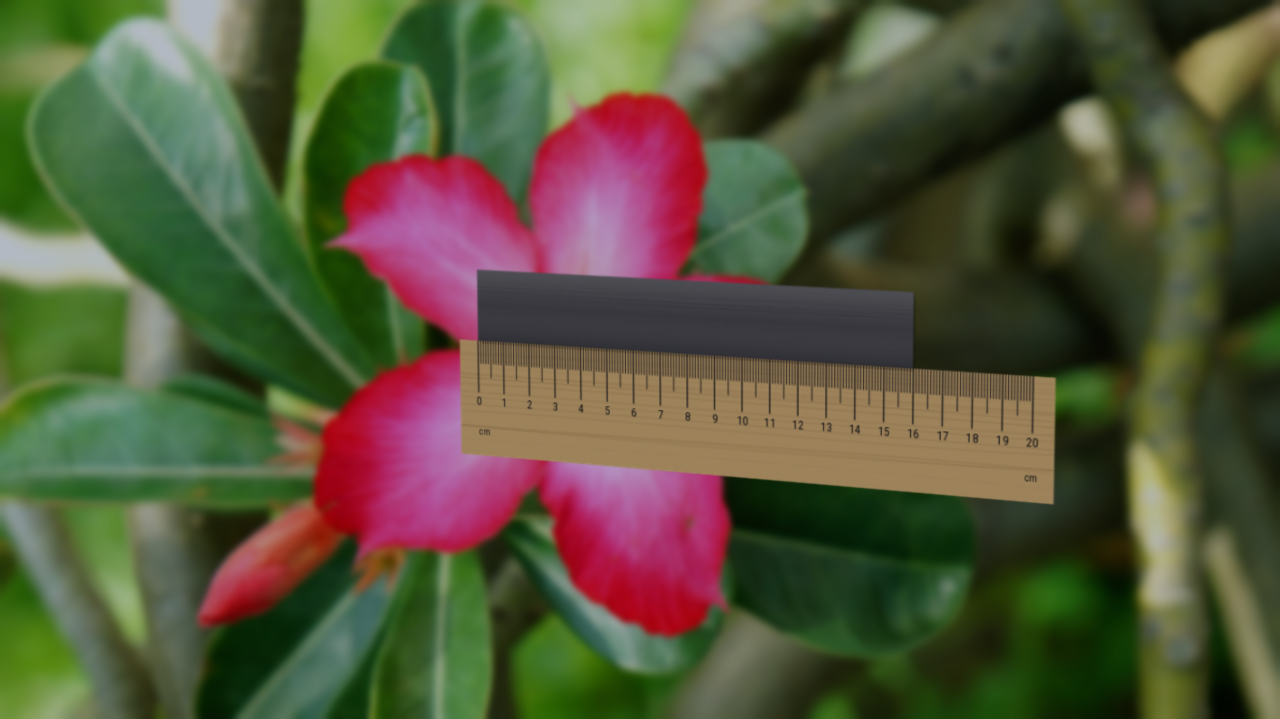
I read 16 (cm)
